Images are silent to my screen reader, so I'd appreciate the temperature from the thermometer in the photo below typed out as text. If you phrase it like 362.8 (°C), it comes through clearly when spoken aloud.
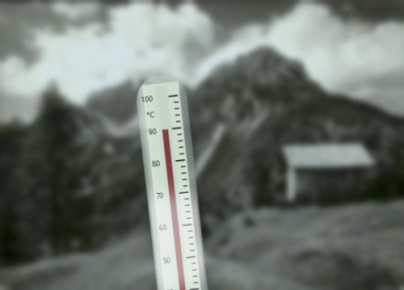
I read 90 (°C)
